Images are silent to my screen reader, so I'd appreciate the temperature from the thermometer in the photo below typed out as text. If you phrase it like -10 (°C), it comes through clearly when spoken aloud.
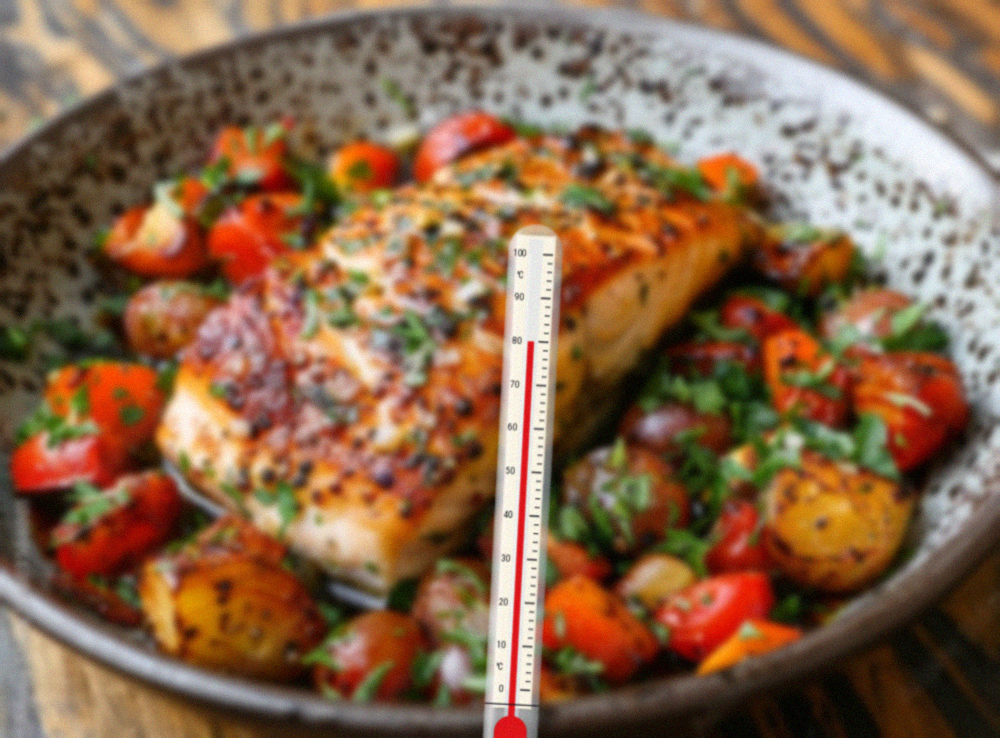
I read 80 (°C)
